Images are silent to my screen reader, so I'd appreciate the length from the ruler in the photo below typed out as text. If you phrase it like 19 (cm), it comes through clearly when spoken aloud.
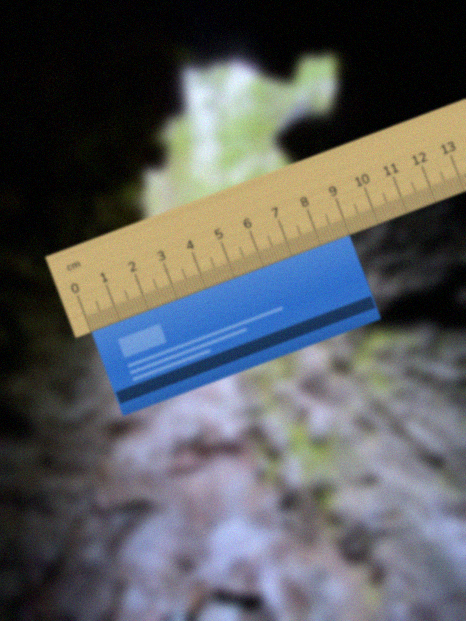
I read 9 (cm)
